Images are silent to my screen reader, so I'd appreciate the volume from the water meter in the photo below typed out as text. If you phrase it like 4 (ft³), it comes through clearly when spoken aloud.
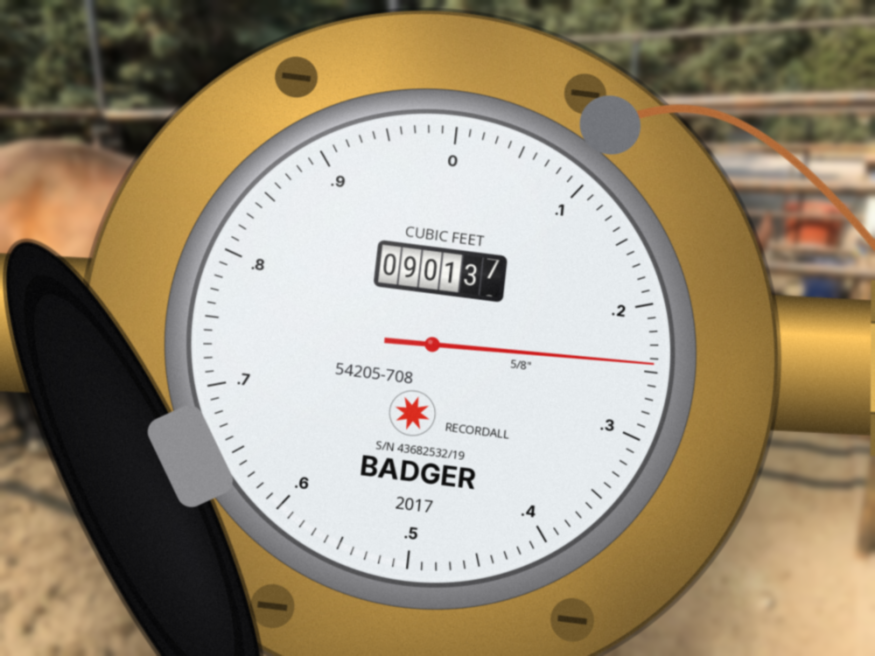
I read 90137.24 (ft³)
